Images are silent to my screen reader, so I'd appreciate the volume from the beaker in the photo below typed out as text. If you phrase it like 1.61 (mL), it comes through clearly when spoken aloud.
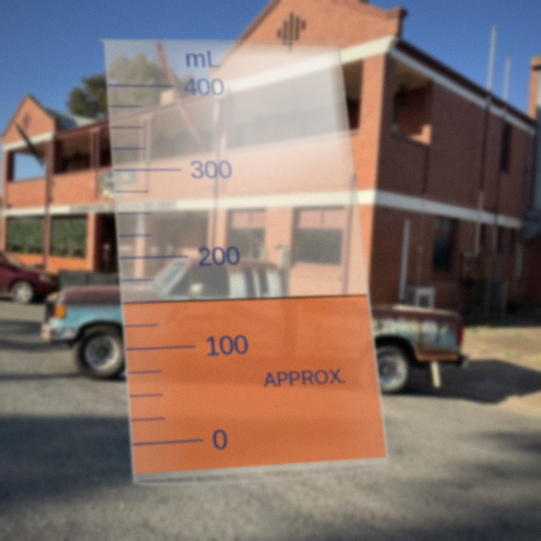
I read 150 (mL)
